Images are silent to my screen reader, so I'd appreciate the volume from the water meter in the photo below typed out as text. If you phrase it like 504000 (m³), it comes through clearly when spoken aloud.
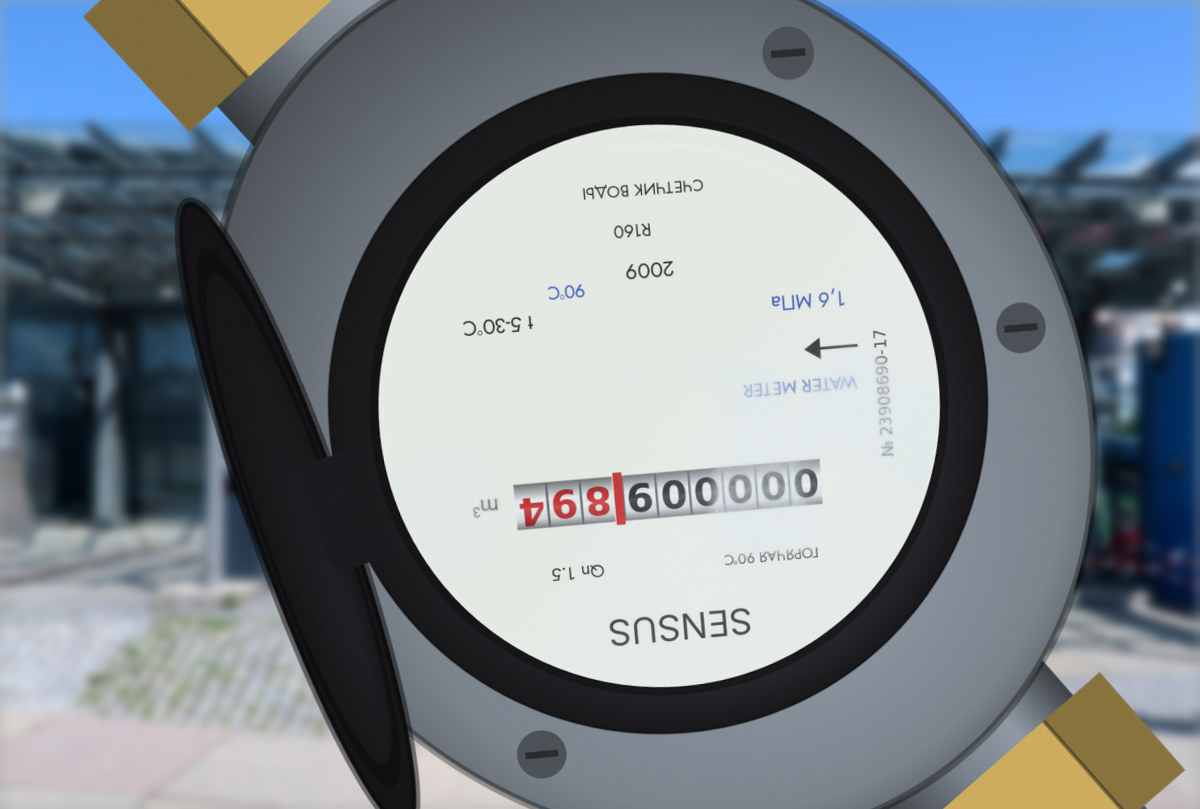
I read 9.894 (m³)
